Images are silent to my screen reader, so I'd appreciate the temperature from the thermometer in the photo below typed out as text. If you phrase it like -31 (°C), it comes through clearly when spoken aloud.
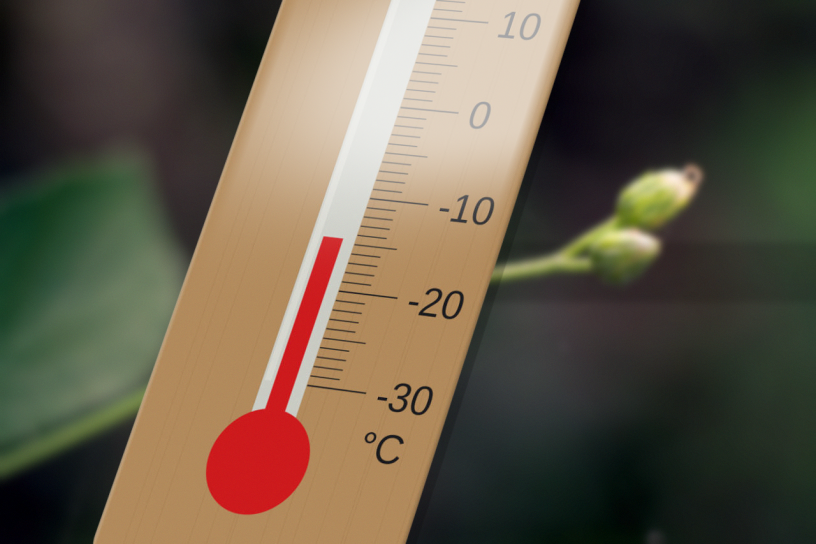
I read -14.5 (°C)
